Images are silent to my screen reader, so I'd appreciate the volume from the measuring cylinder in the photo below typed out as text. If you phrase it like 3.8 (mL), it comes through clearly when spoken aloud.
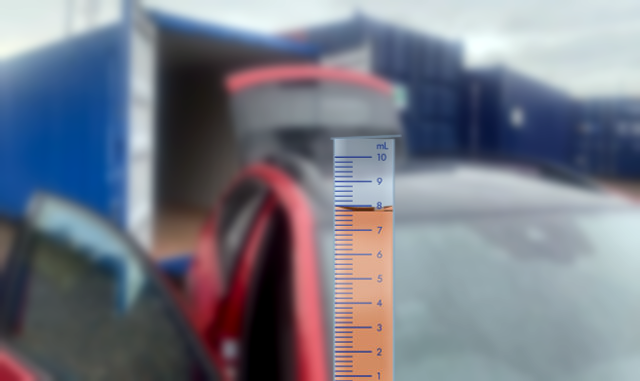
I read 7.8 (mL)
